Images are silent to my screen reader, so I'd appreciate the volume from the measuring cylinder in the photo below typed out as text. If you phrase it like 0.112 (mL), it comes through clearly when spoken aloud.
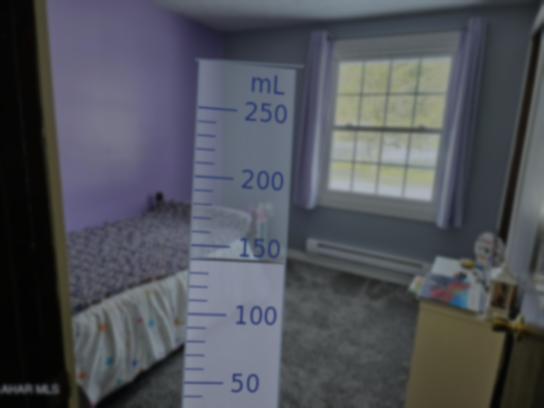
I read 140 (mL)
